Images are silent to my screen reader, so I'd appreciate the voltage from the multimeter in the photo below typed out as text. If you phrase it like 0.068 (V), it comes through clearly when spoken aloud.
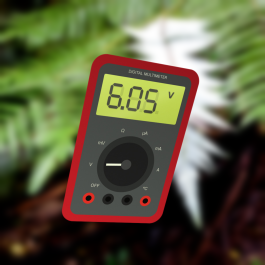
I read 6.05 (V)
